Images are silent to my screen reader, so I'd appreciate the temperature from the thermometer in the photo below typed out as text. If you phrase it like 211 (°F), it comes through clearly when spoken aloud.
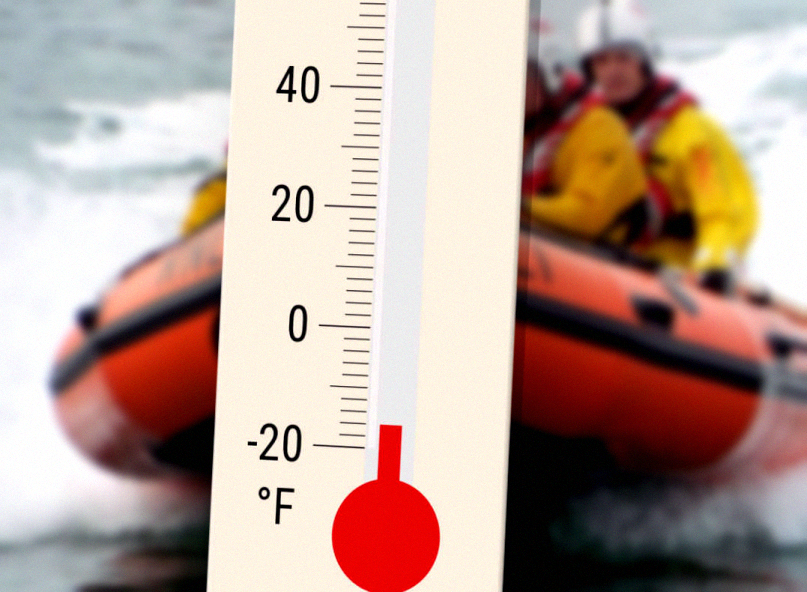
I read -16 (°F)
